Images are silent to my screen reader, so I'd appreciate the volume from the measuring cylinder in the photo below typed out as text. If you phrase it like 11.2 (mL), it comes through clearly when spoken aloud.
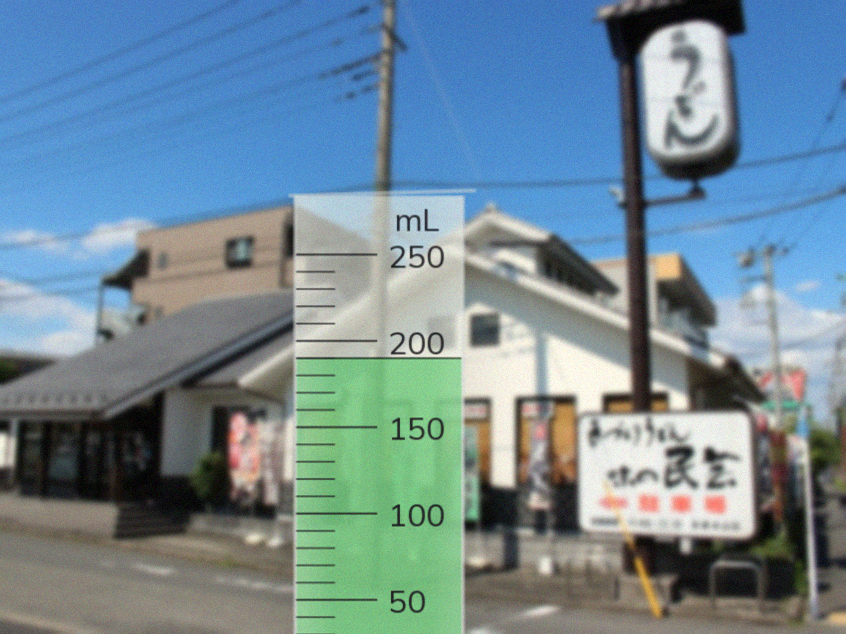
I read 190 (mL)
